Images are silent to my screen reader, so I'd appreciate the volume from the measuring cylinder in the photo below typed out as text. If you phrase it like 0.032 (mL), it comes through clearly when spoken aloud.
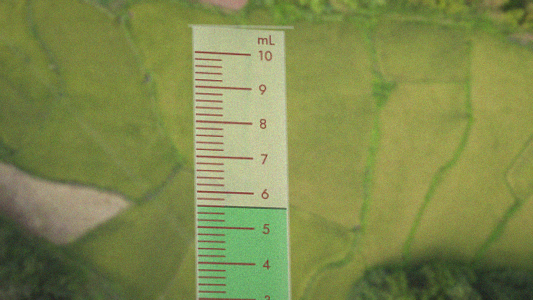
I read 5.6 (mL)
